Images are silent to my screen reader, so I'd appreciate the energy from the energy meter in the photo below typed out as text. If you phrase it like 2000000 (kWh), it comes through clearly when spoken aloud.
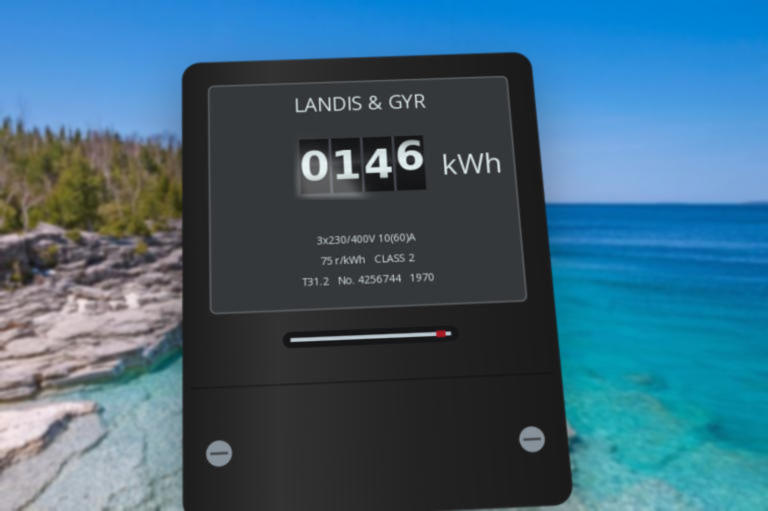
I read 146 (kWh)
